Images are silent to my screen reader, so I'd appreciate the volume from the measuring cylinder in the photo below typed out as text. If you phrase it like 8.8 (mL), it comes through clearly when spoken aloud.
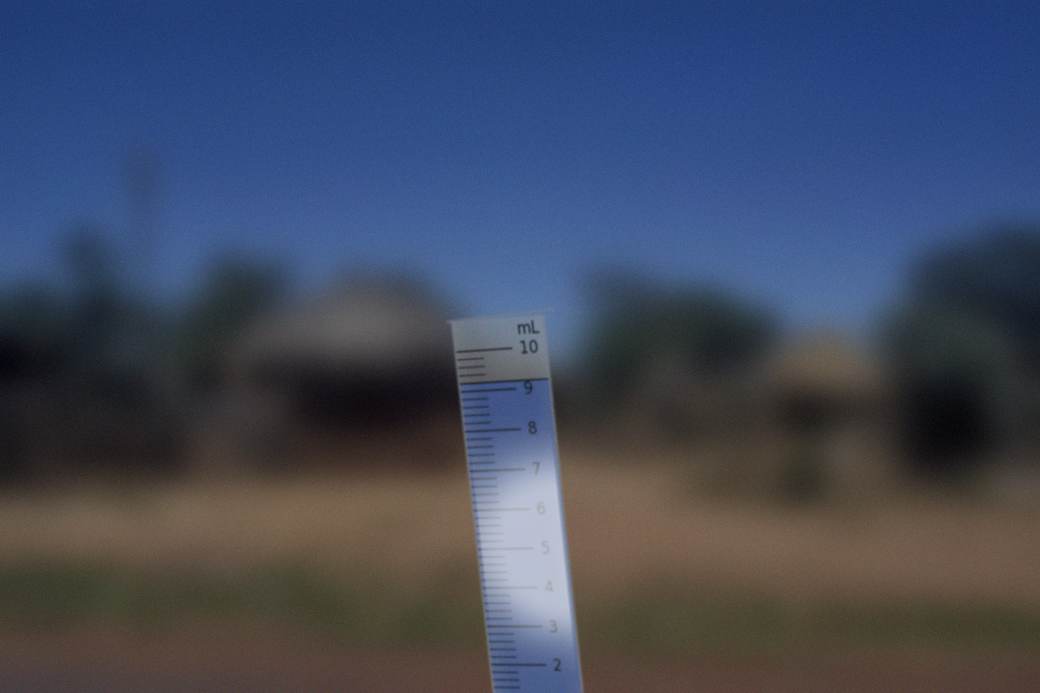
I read 9.2 (mL)
